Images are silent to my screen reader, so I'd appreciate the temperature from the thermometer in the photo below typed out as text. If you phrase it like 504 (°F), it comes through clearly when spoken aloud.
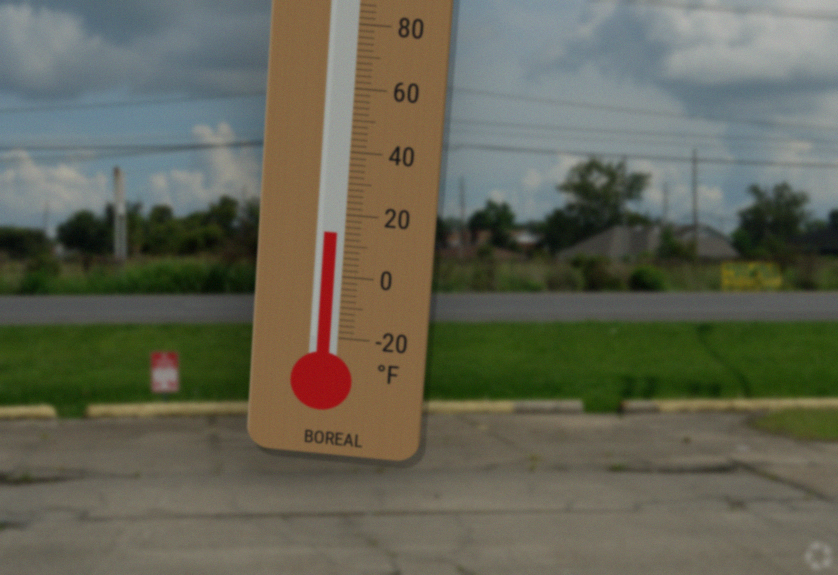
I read 14 (°F)
